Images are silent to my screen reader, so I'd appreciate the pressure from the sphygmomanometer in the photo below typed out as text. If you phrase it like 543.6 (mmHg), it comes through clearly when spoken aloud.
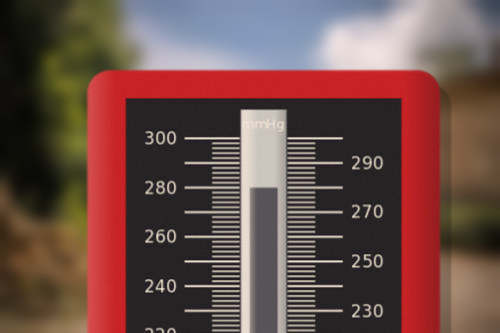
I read 280 (mmHg)
